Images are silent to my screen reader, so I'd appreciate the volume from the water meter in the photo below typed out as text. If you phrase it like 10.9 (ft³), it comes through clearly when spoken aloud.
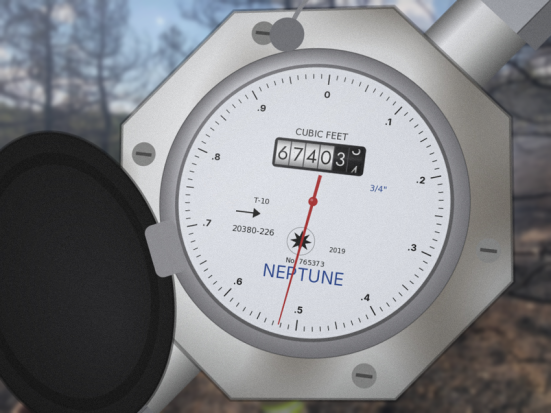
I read 674033.52 (ft³)
